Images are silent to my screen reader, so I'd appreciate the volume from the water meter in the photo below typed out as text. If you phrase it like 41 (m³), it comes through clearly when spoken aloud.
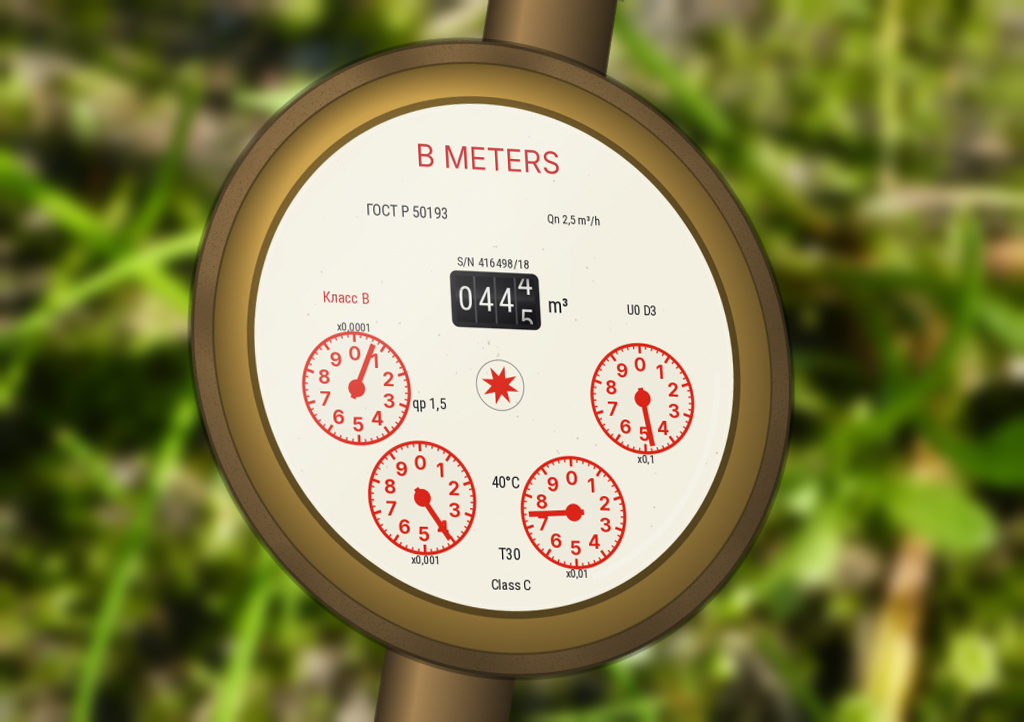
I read 444.4740 (m³)
